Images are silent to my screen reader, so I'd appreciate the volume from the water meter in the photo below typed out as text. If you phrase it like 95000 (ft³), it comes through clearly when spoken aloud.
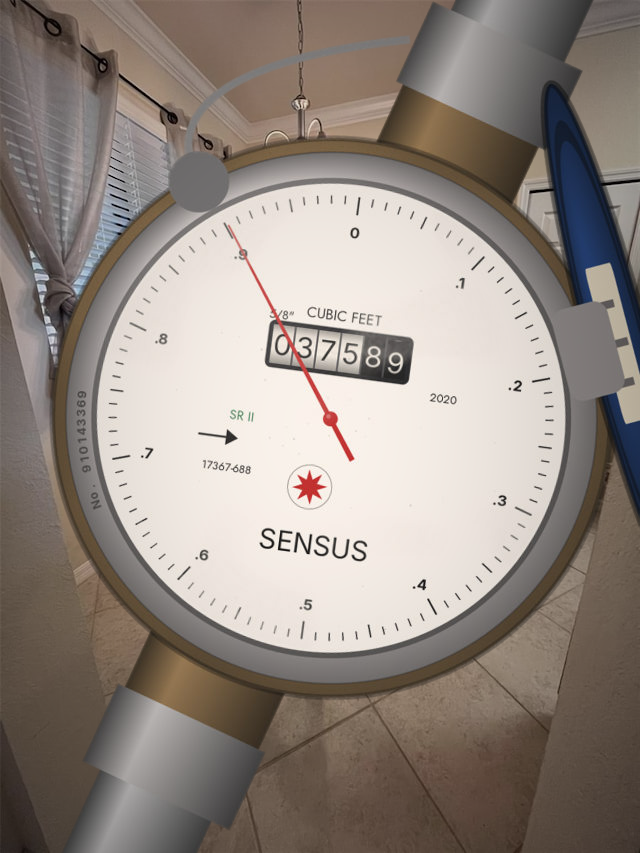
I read 37588.90 (ft³)
